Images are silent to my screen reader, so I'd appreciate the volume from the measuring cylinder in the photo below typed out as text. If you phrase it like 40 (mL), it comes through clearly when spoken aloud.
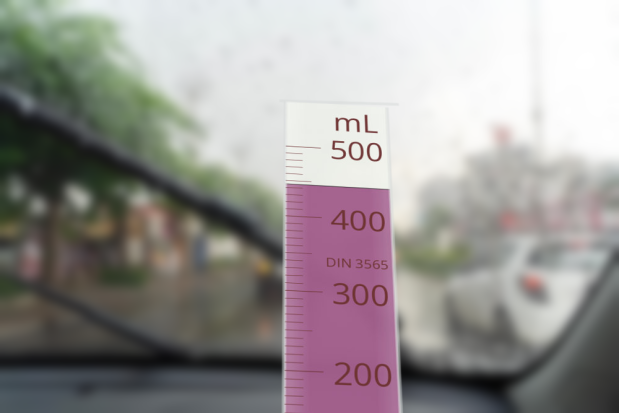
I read 445 (mL)
